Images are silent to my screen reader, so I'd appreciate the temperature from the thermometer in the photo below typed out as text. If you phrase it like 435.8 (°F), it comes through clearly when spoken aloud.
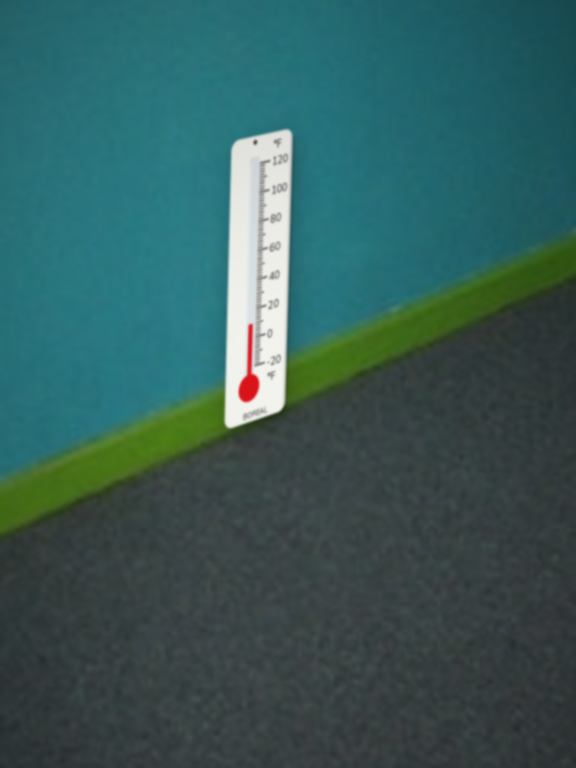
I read 10 (°F)
